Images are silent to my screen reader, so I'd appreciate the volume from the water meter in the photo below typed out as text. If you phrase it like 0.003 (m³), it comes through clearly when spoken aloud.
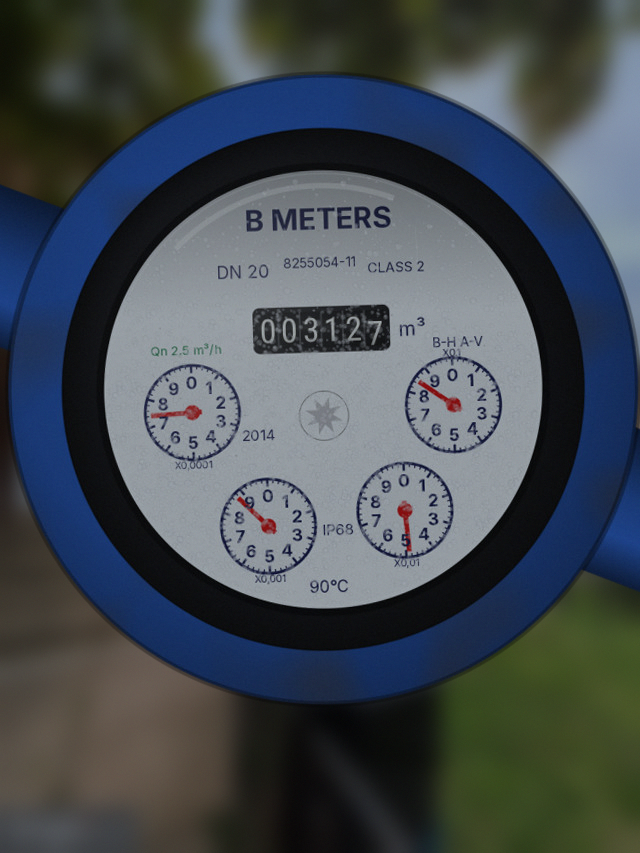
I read 3126.8487 (m³)
